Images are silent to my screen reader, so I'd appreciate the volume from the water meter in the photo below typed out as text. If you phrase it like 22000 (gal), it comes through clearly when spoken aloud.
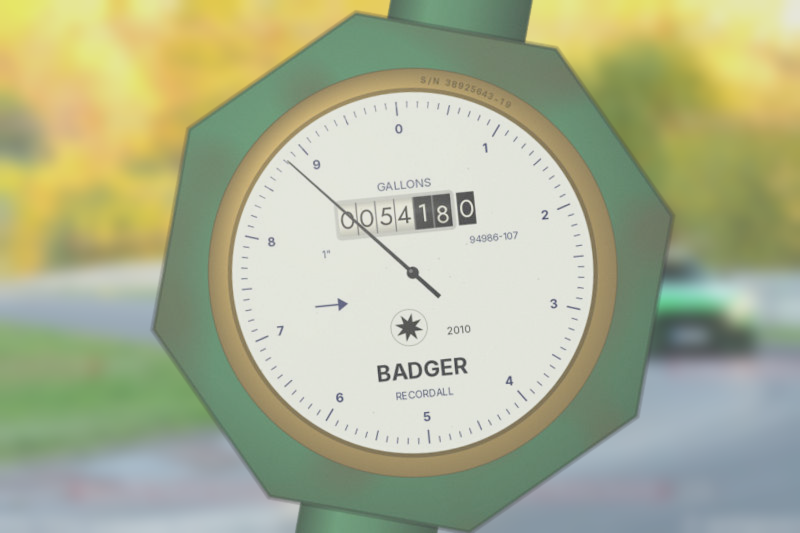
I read 54178.8 (gal)
